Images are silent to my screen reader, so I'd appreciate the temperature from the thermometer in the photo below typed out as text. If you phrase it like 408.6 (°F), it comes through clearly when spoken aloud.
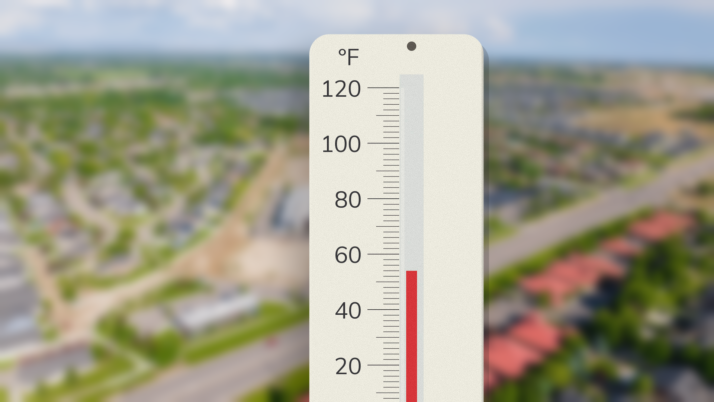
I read 54 (°F)
